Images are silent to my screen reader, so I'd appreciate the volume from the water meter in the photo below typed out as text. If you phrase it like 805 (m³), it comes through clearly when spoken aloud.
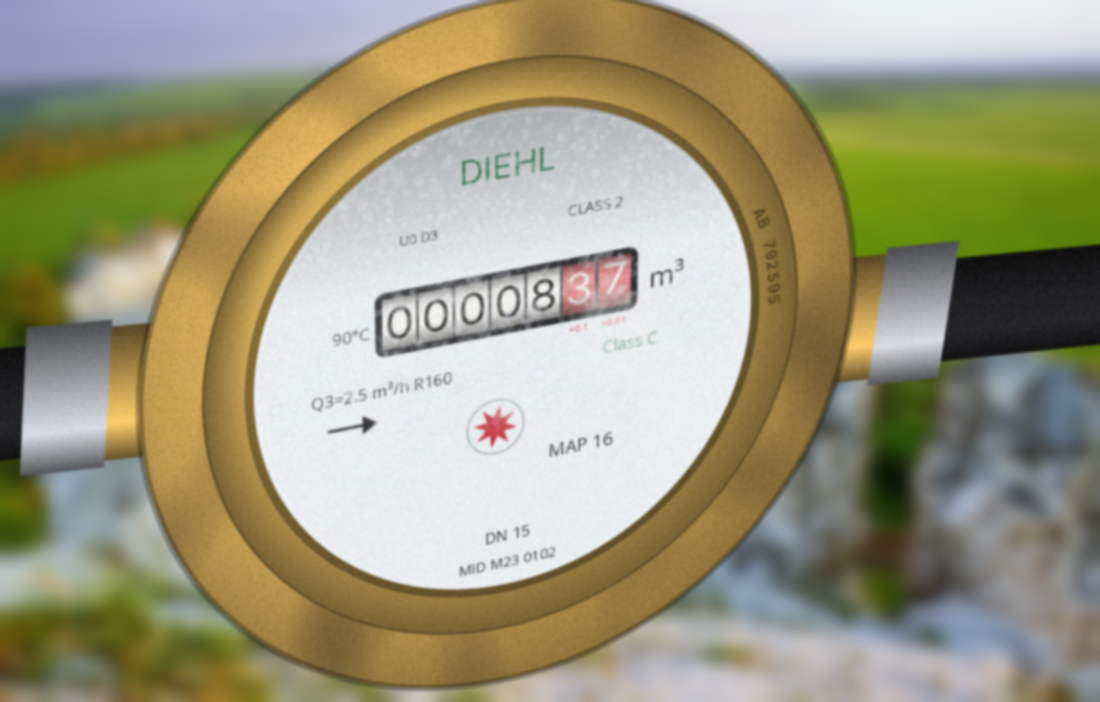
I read 8.37 (m³)
